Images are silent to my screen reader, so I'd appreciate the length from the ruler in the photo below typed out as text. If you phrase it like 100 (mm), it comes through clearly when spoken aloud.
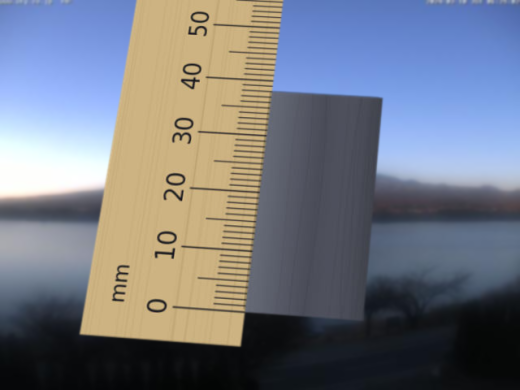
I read 38 (mm)
